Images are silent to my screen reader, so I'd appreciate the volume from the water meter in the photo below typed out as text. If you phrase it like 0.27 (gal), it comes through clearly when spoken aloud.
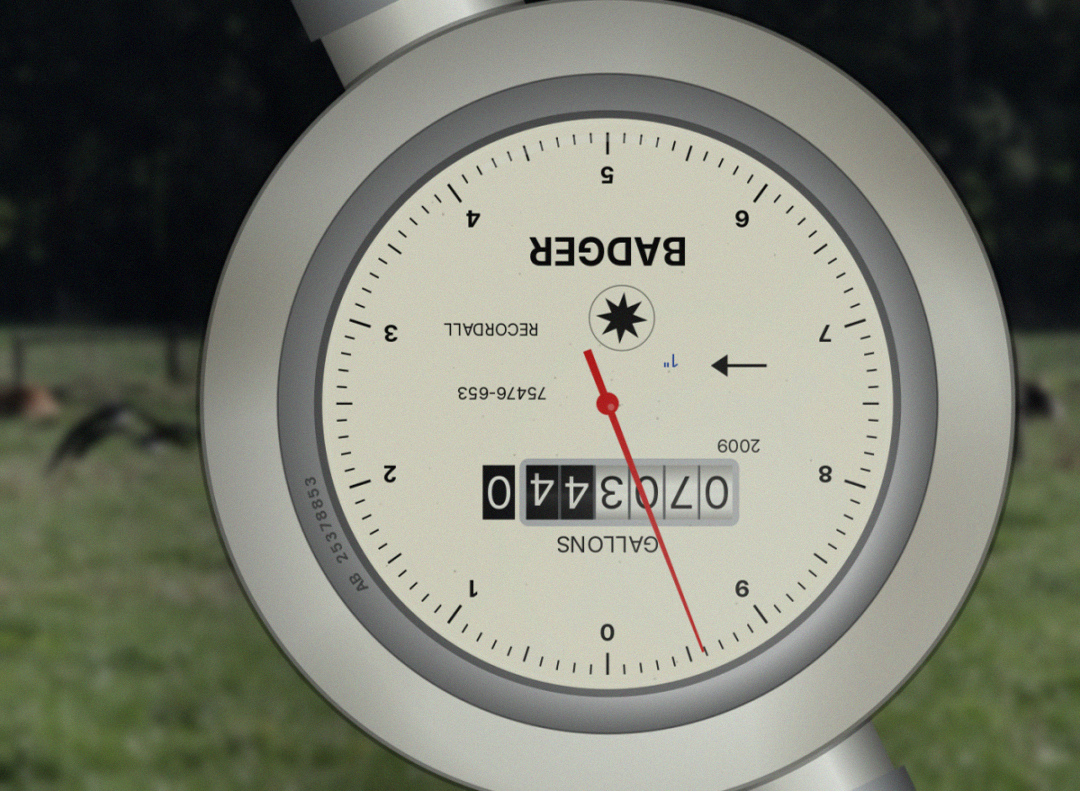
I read 703439.4 (gal)
